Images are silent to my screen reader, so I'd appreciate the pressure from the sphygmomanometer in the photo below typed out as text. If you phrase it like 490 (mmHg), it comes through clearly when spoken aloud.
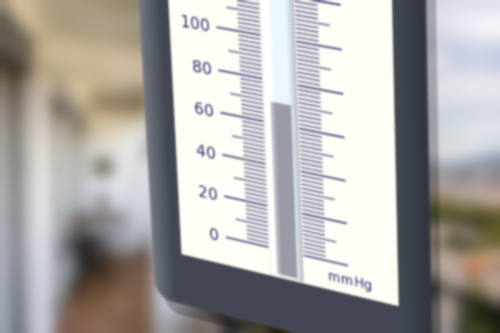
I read 70 (mmHg)
